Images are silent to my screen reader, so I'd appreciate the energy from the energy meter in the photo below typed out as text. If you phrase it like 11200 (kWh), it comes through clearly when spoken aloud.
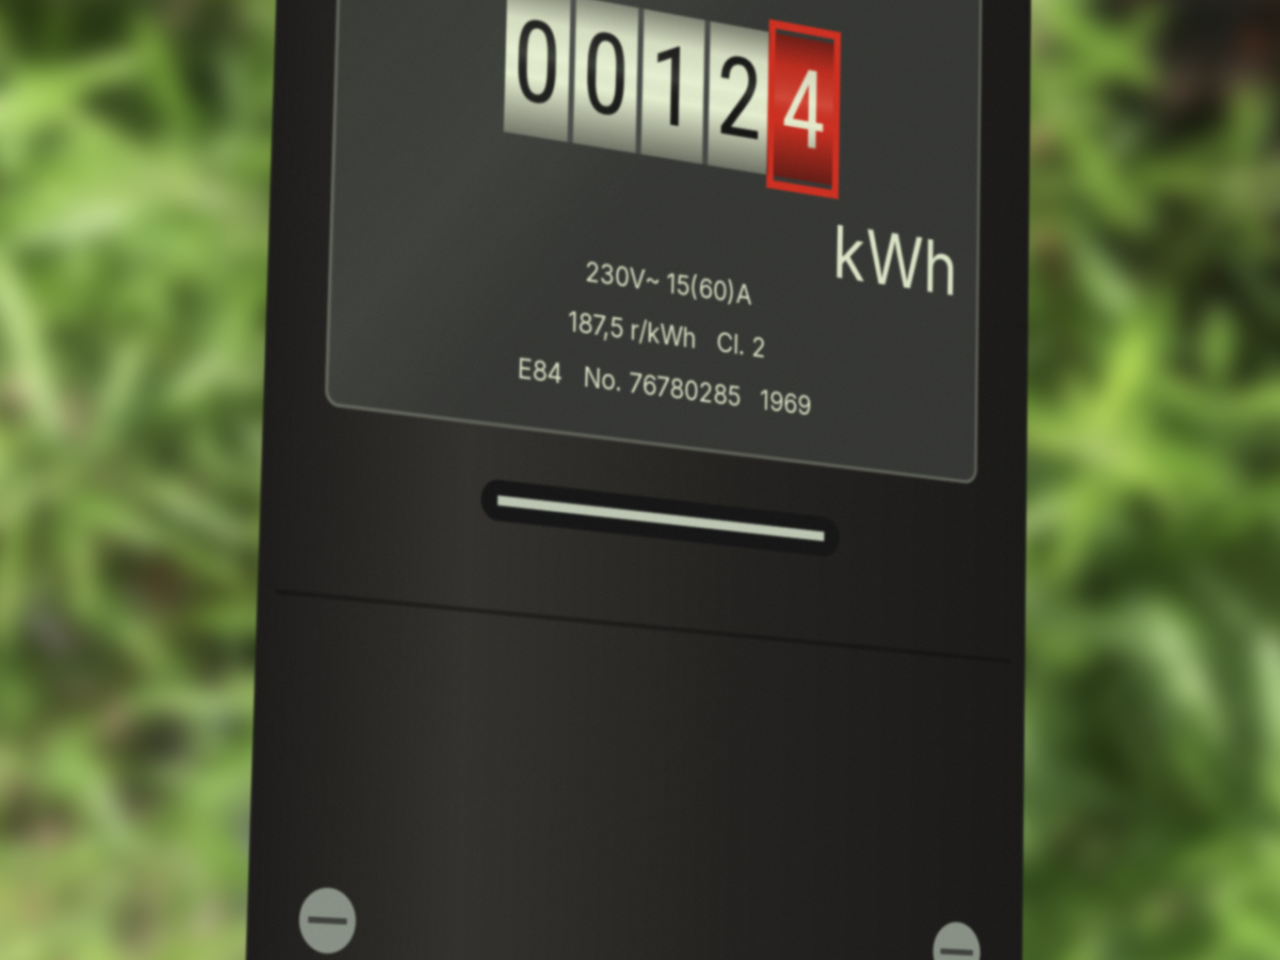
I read 12.4 (kWh)
